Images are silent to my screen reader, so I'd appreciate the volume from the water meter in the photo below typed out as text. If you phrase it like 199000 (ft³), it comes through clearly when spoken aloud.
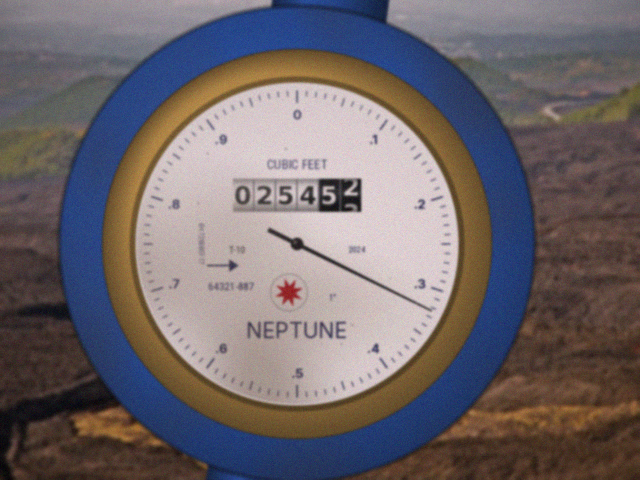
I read 25452.32 (ft³)
